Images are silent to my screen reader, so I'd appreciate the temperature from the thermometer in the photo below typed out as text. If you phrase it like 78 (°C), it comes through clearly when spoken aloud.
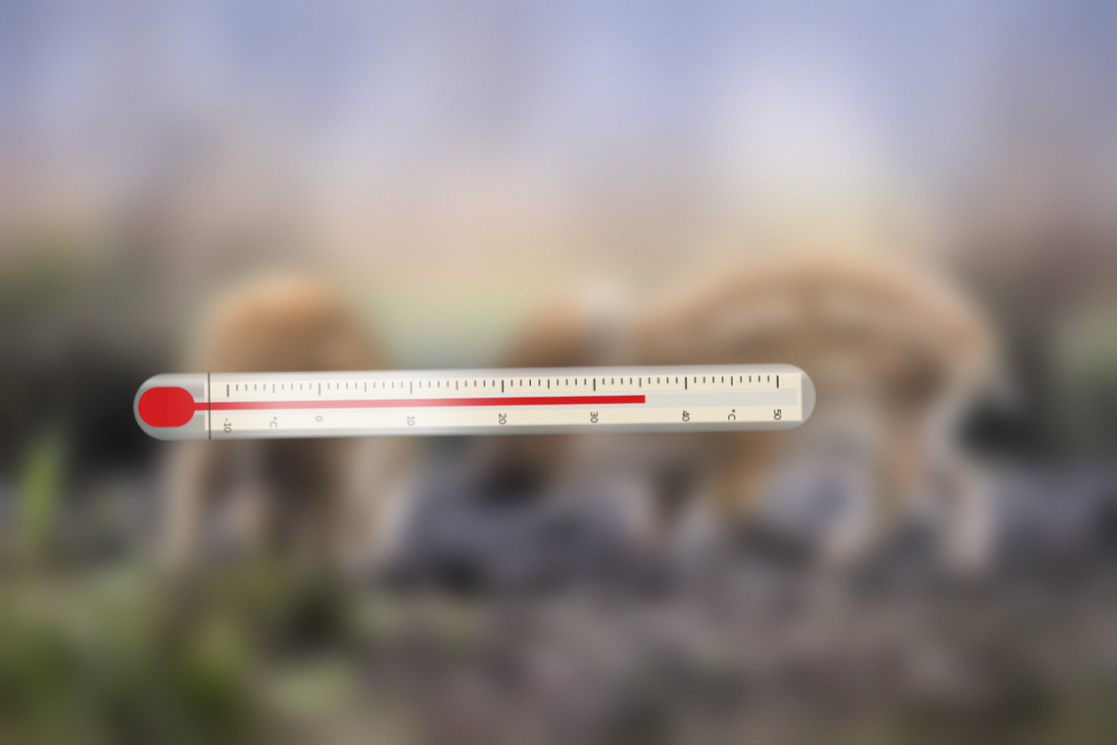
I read 35.5 (°C)
